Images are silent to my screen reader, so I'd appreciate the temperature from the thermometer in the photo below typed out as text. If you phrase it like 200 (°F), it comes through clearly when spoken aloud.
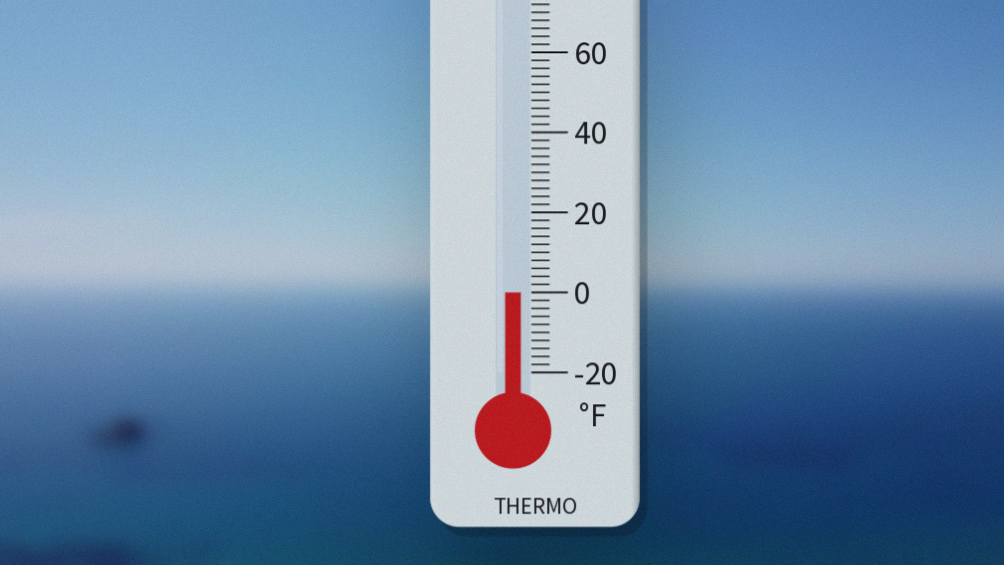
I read 0 (°F)
